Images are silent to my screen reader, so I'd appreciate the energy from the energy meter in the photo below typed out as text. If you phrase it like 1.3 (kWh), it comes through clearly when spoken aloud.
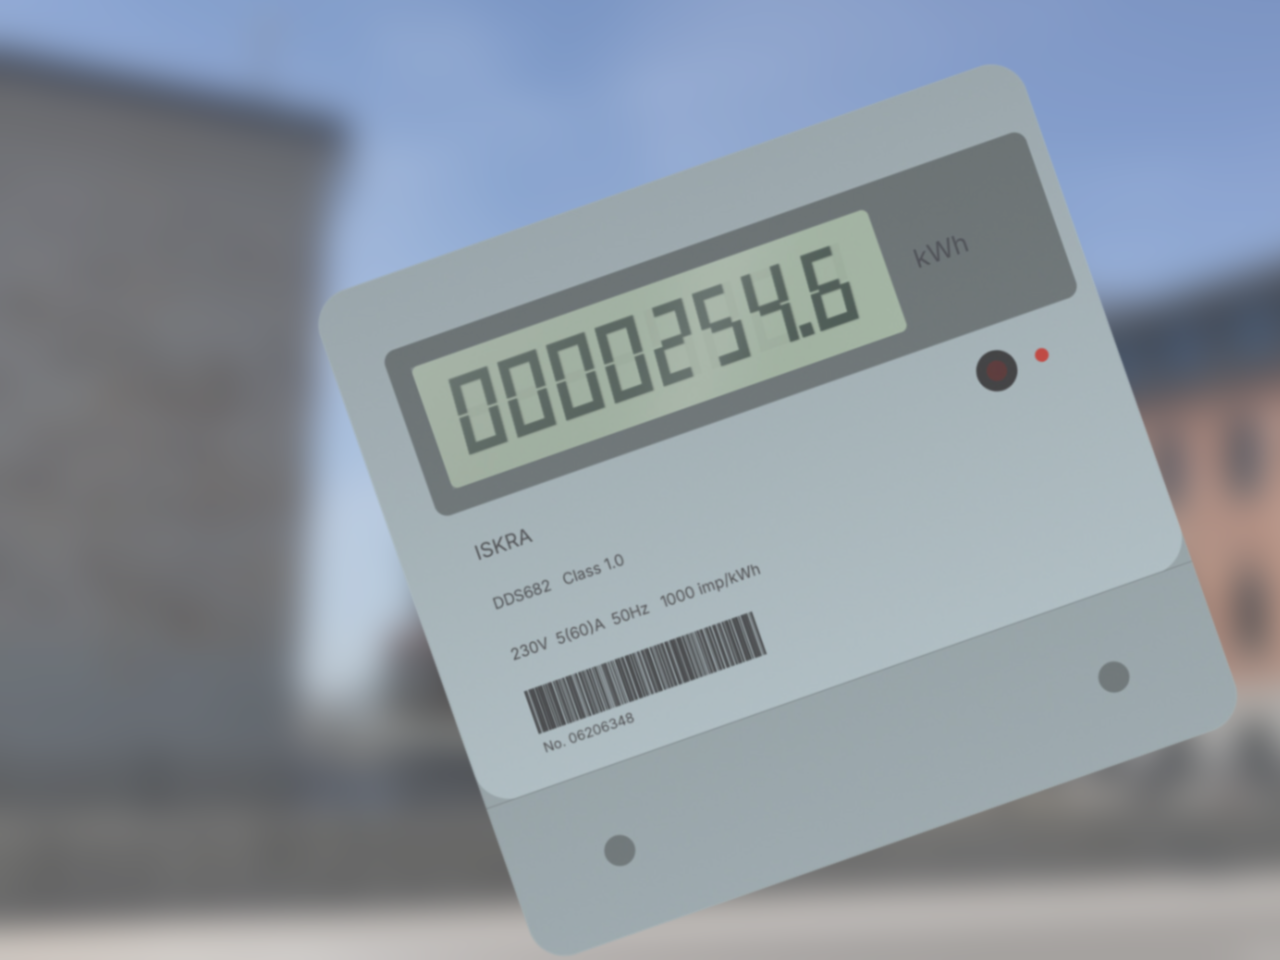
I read 254.6 (kWh)
